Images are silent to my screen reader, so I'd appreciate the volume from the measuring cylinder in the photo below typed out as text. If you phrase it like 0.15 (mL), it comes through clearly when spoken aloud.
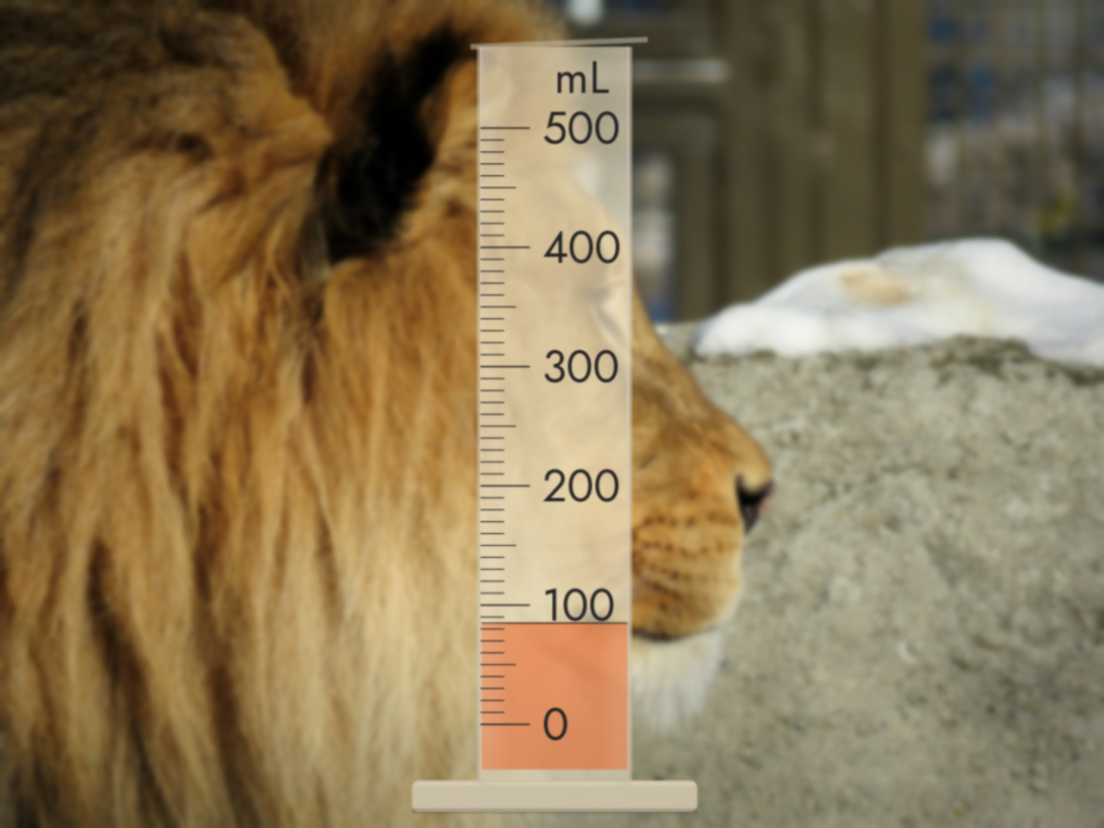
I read 85 (mL)
